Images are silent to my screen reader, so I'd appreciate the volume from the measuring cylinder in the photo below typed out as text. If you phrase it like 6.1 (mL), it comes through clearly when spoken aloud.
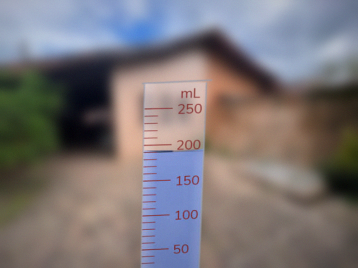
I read 190 (mL)
